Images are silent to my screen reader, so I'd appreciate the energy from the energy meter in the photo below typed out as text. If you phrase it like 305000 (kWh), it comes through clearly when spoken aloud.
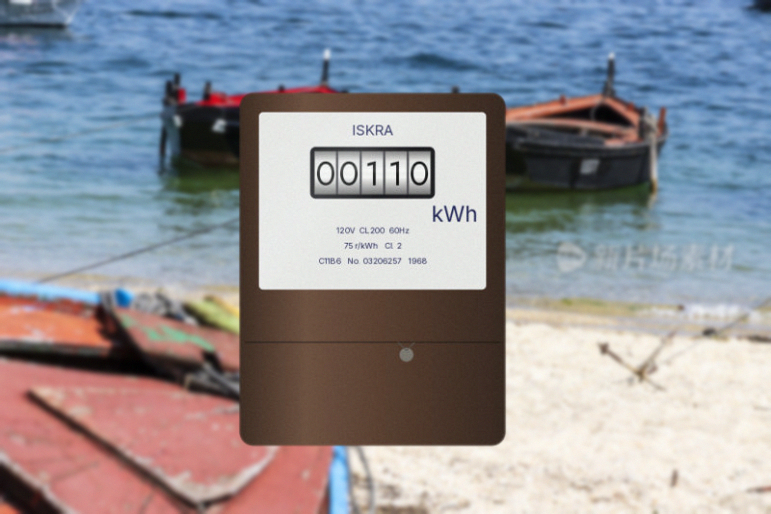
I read 110 (kWh)
